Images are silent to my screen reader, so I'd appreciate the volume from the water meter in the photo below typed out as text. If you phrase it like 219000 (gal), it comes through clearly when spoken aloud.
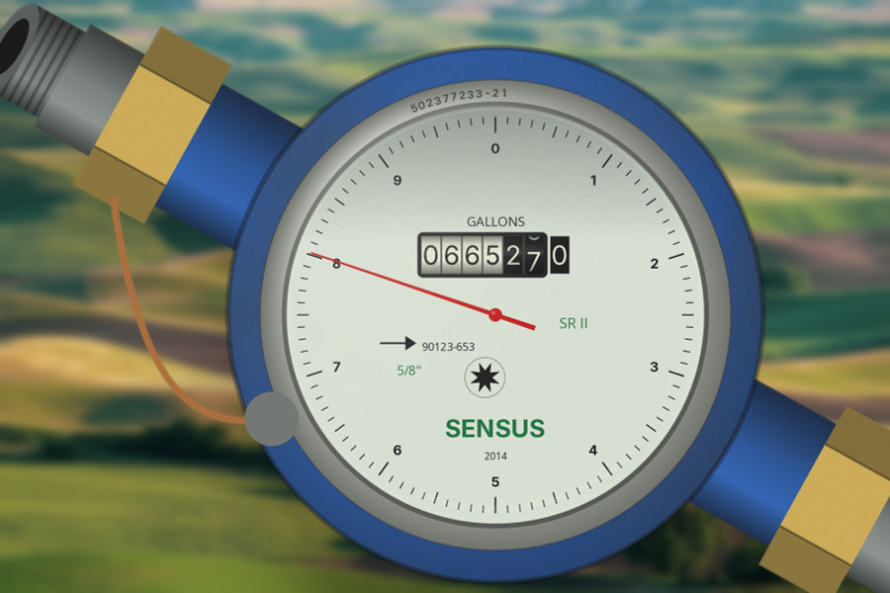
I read 665268.0 (gal)
